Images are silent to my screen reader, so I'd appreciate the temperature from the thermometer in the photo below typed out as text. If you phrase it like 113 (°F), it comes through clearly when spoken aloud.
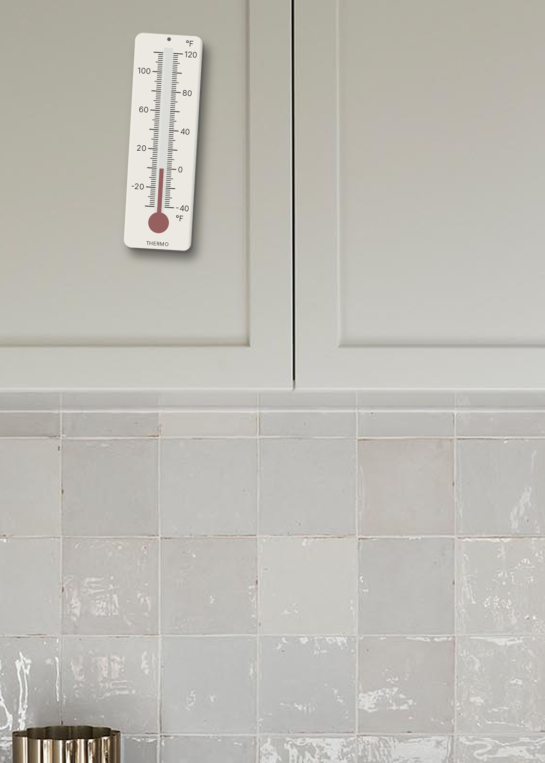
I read 0 (°F)
